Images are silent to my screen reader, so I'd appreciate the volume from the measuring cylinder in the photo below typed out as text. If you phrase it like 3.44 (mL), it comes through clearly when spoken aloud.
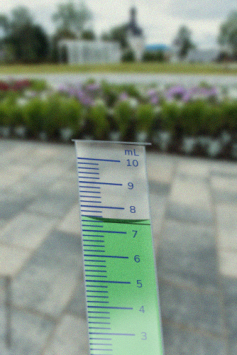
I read 7.4 (mL)
